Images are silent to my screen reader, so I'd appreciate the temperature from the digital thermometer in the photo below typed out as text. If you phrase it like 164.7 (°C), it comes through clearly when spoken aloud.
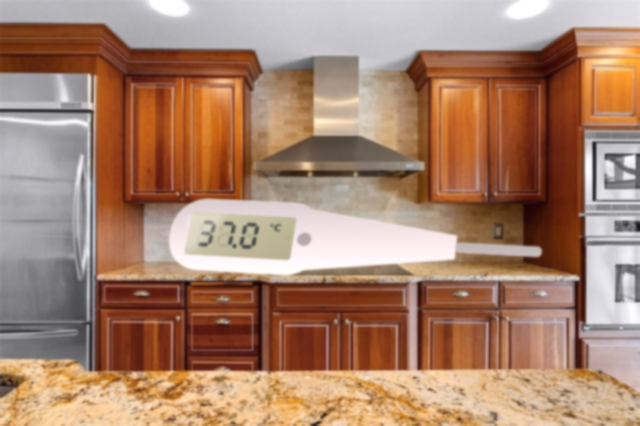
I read 37.0 (°C)
